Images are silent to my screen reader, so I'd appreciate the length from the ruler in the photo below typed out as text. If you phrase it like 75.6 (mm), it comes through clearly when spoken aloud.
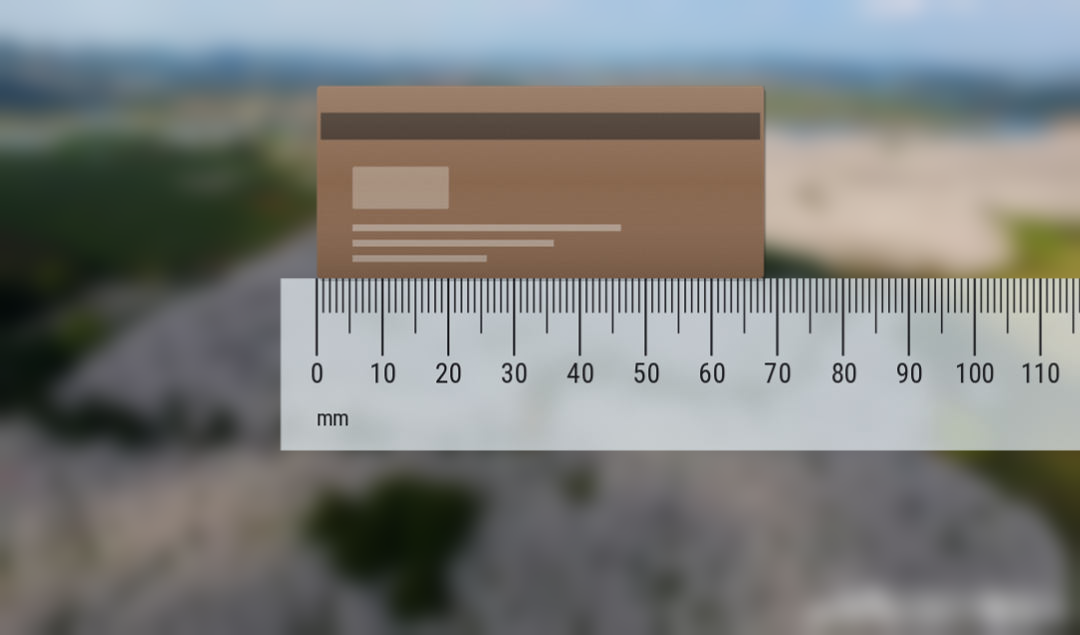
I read 68 (mm)
